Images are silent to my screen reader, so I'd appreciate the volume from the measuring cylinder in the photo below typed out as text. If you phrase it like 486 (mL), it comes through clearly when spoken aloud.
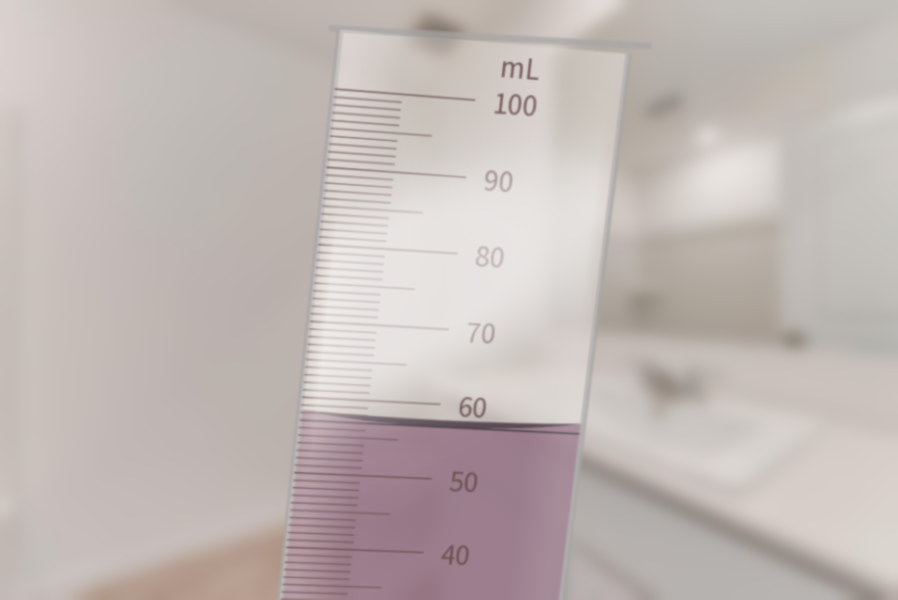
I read 57 (mL)
